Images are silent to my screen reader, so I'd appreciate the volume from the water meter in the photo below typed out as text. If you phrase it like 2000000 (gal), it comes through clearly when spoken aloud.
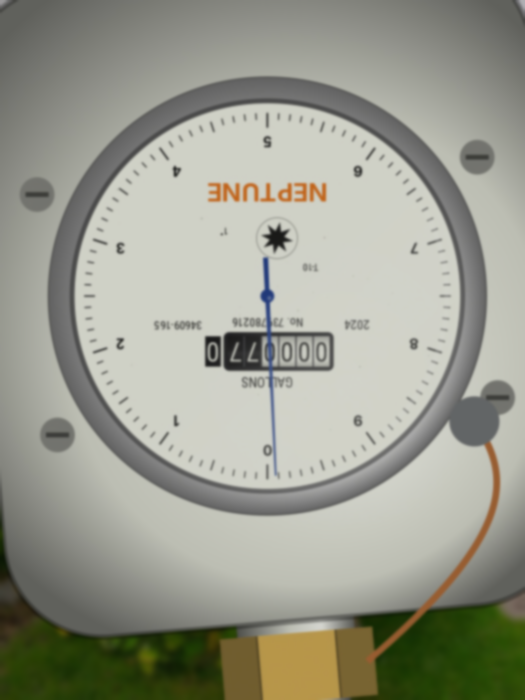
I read 769.9 (gal)
